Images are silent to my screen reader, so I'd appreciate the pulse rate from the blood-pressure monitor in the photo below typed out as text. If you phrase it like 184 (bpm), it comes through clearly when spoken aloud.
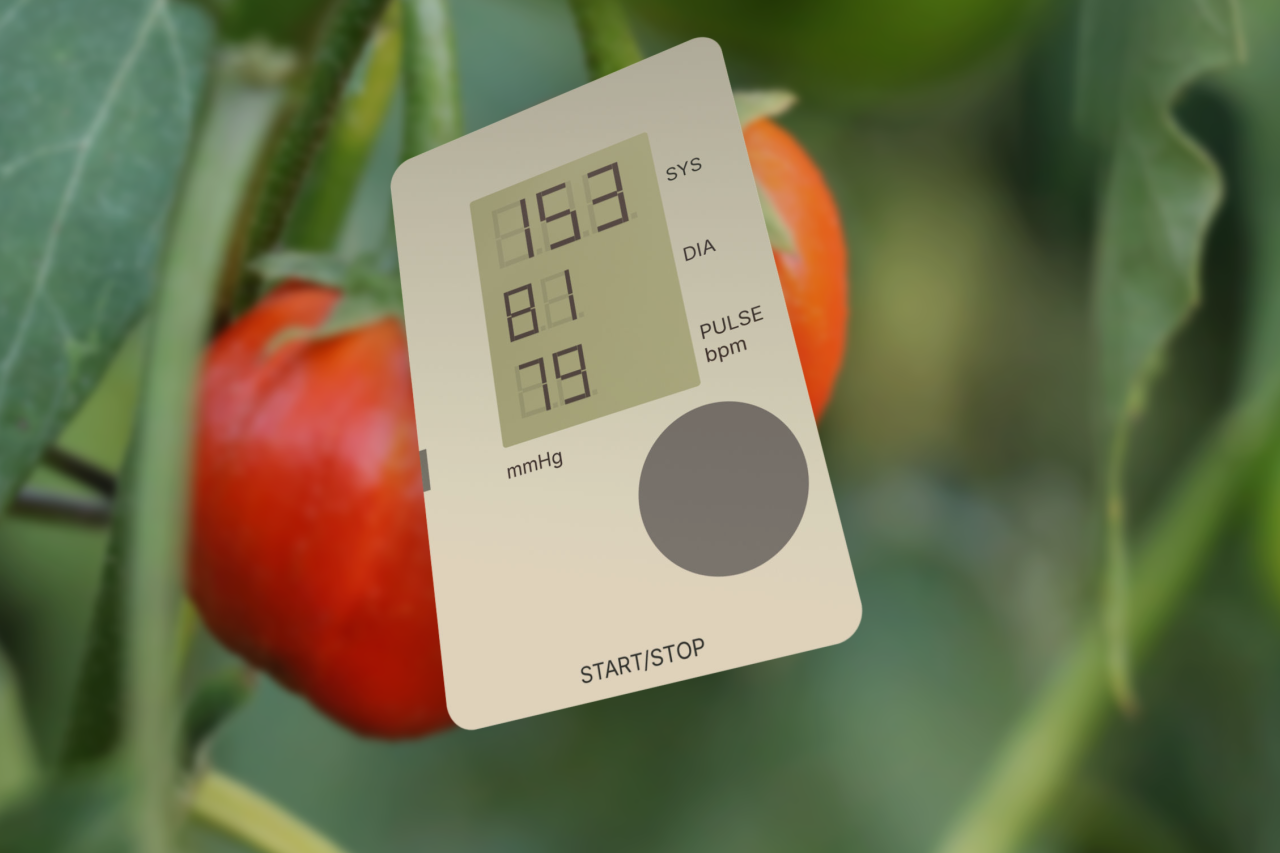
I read 79 (bpm)
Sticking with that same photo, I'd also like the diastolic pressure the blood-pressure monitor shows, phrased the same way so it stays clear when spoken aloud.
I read 81 (mmHg)
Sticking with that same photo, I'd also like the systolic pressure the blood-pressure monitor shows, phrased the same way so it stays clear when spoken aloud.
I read 153 (mmHg)
